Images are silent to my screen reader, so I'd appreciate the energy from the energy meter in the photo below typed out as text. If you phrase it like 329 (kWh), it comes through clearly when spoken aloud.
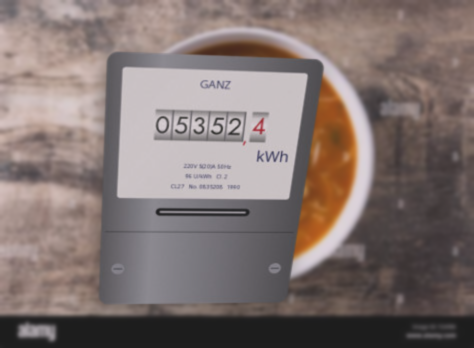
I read 5352.4 (kWh)
